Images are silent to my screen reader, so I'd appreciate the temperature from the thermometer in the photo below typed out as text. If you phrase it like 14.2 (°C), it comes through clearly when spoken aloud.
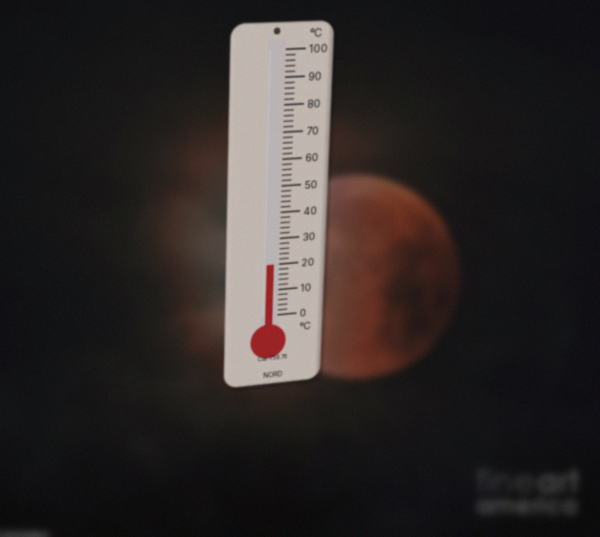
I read 20 (°C)
